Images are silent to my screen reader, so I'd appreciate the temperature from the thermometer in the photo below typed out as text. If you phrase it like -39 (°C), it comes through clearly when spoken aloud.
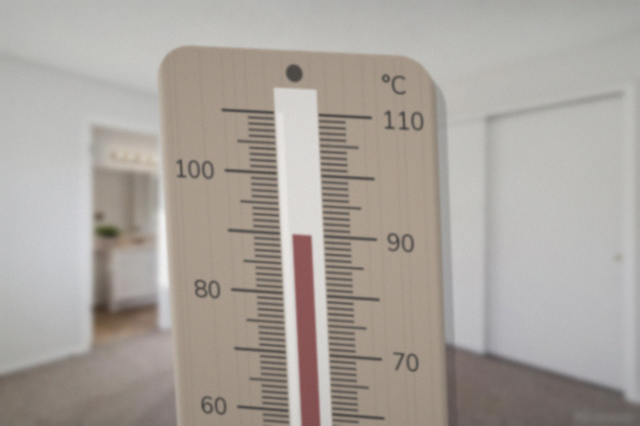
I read 90 (°C)
